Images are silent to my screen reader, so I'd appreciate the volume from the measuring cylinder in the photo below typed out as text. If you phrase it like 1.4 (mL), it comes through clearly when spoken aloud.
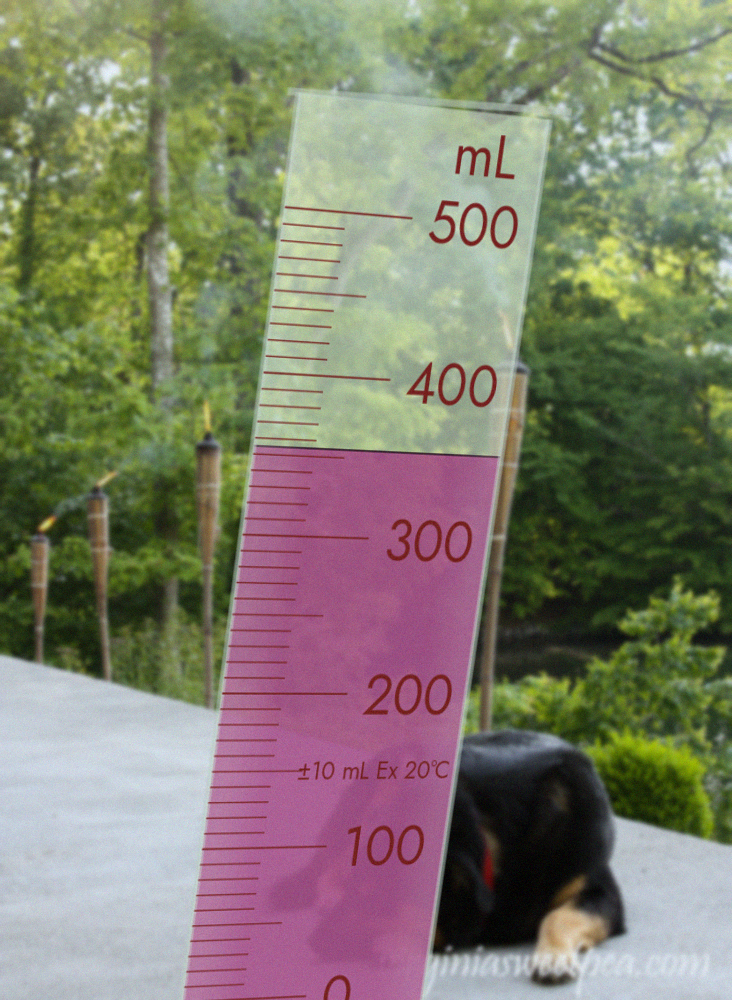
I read 355 (mL)
